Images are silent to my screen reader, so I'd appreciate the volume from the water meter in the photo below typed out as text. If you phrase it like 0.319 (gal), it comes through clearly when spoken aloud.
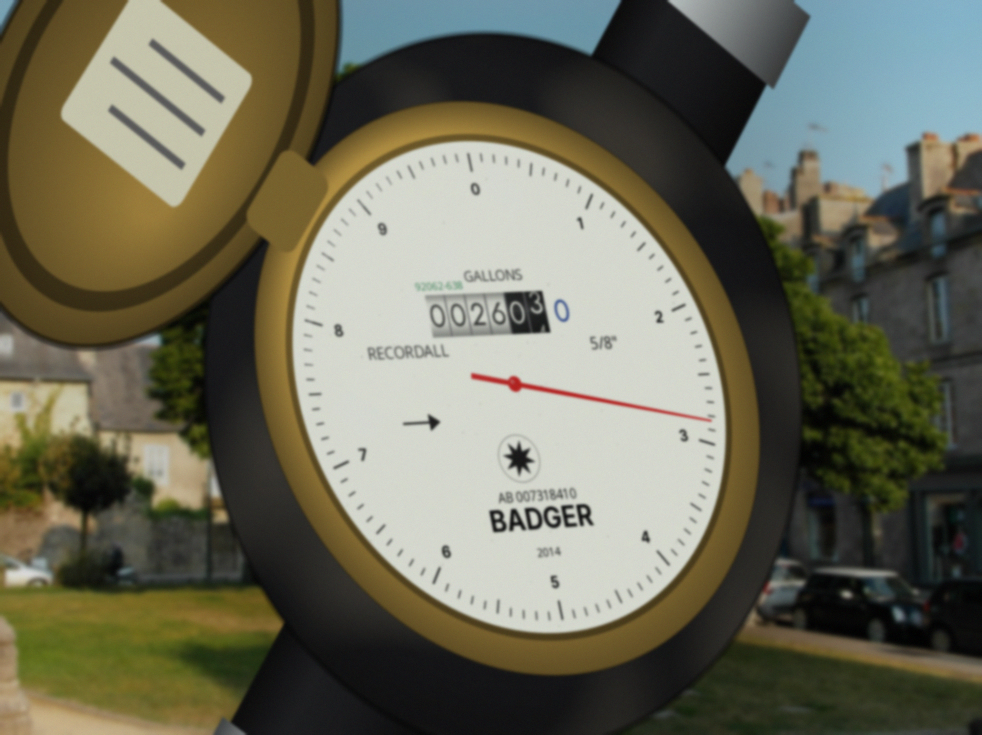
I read 26032.8 (gal)
